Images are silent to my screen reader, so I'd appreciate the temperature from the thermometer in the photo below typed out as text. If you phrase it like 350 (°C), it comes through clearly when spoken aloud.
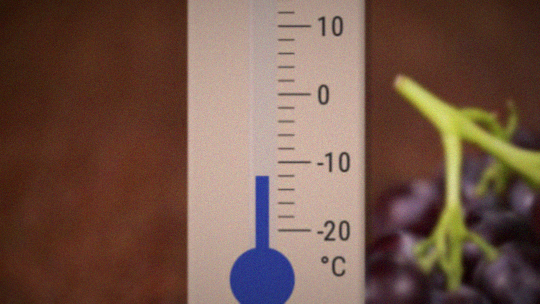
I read -12 (°C)
